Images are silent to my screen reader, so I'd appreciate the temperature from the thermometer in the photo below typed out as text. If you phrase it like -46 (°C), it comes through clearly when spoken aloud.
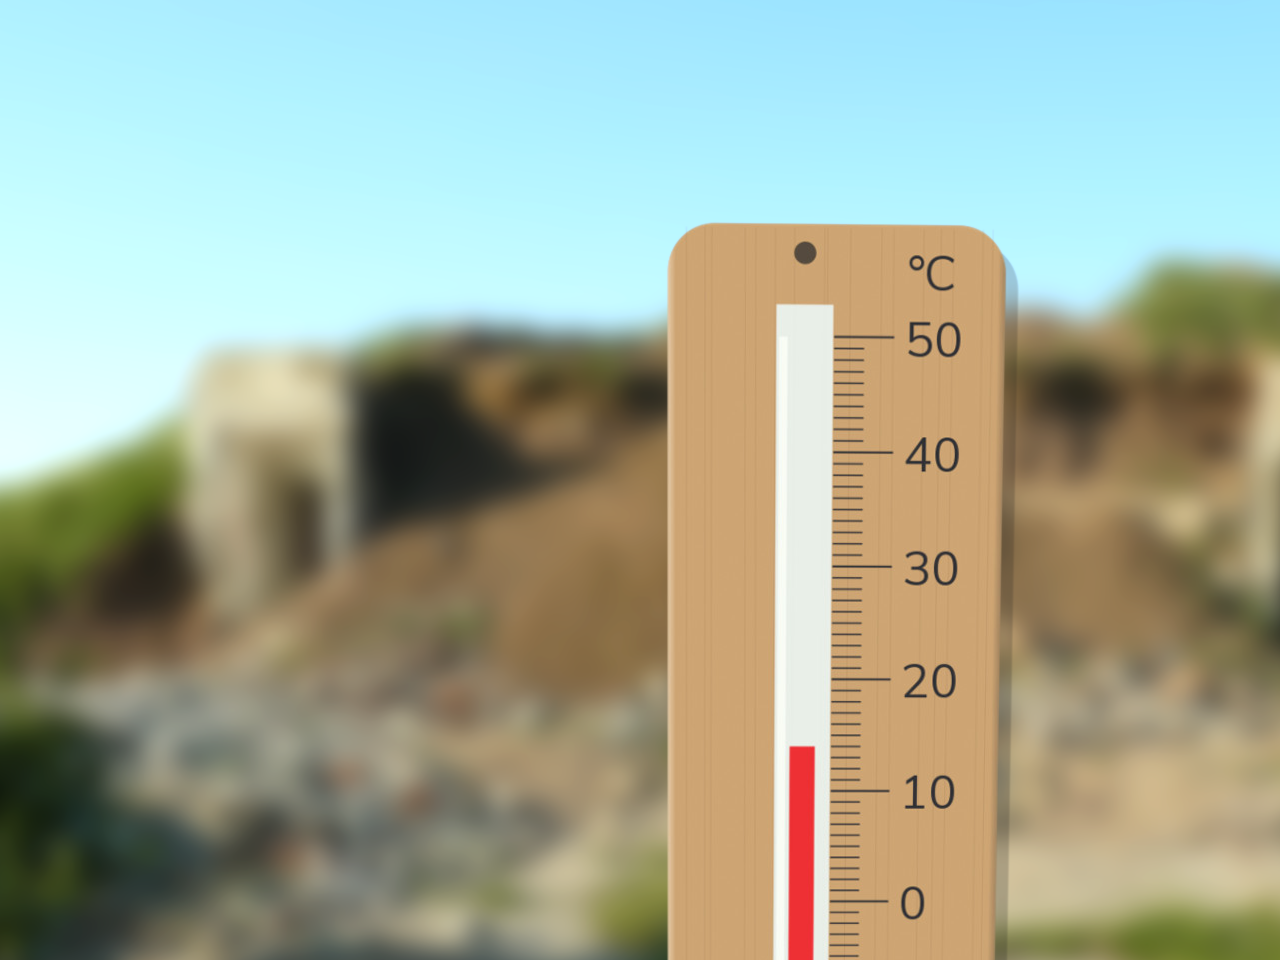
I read 14 (°C)
